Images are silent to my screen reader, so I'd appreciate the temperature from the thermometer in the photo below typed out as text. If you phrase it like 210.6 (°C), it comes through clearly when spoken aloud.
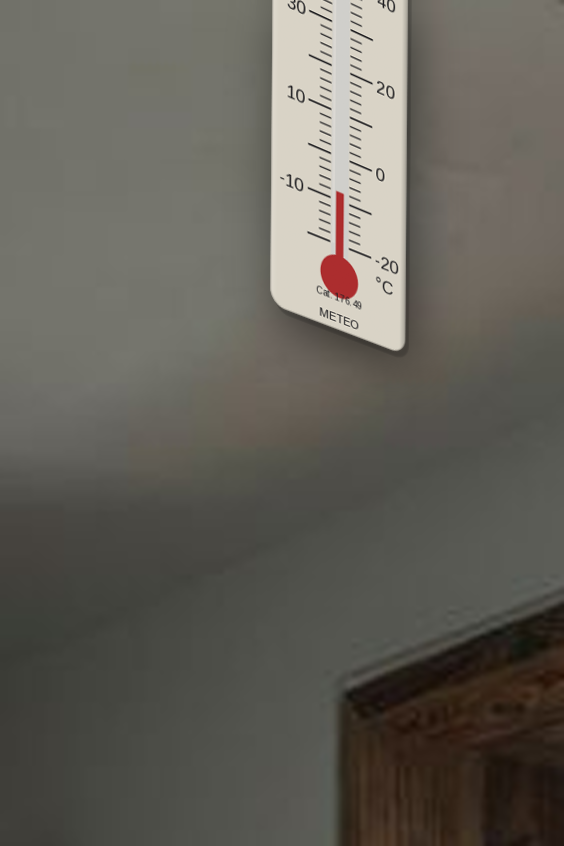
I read -8 (°C)
